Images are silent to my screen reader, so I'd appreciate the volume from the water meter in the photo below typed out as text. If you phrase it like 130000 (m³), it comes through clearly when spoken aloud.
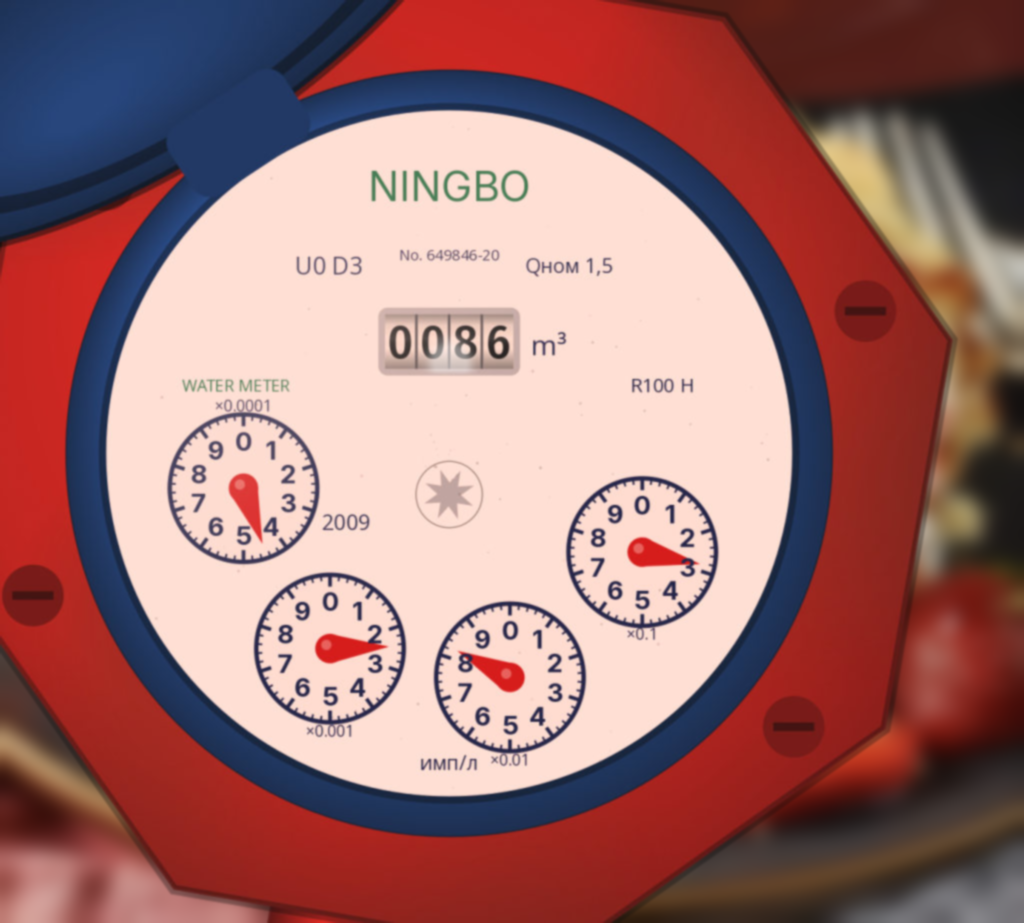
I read 86.2824 (m³)
